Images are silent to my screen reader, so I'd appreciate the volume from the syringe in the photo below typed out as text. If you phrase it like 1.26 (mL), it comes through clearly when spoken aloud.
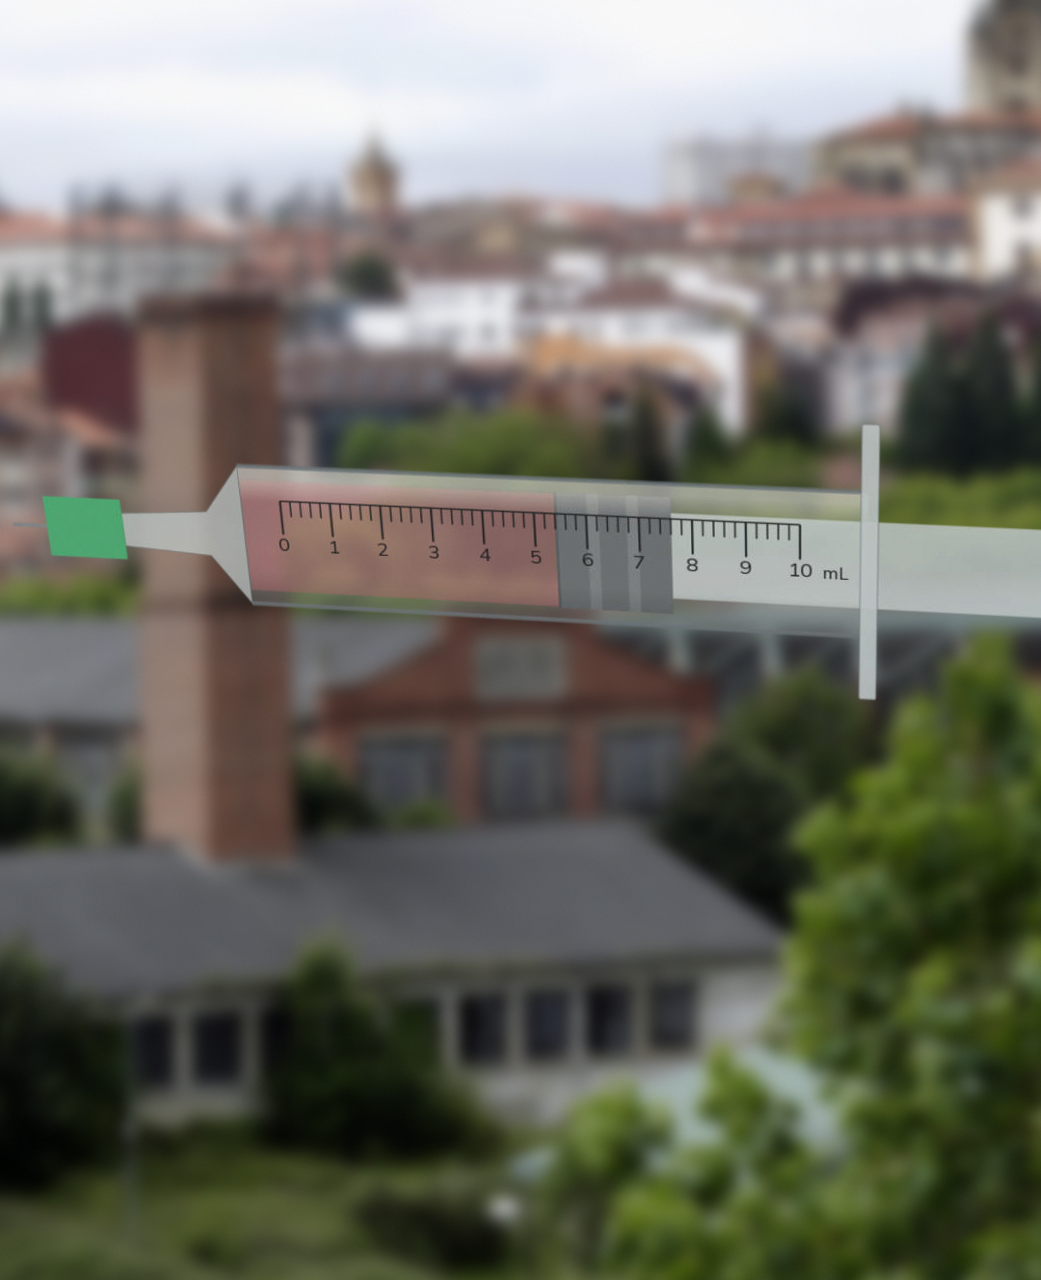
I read 5.4 (mL)
